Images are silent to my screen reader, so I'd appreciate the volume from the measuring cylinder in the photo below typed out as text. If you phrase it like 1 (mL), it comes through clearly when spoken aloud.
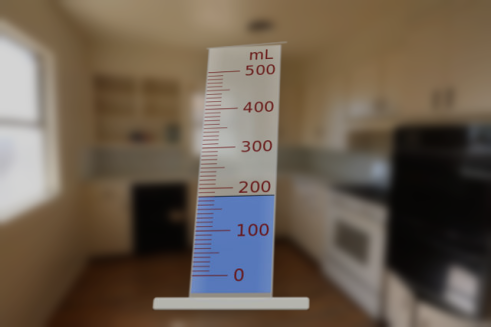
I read 180 (mL)
